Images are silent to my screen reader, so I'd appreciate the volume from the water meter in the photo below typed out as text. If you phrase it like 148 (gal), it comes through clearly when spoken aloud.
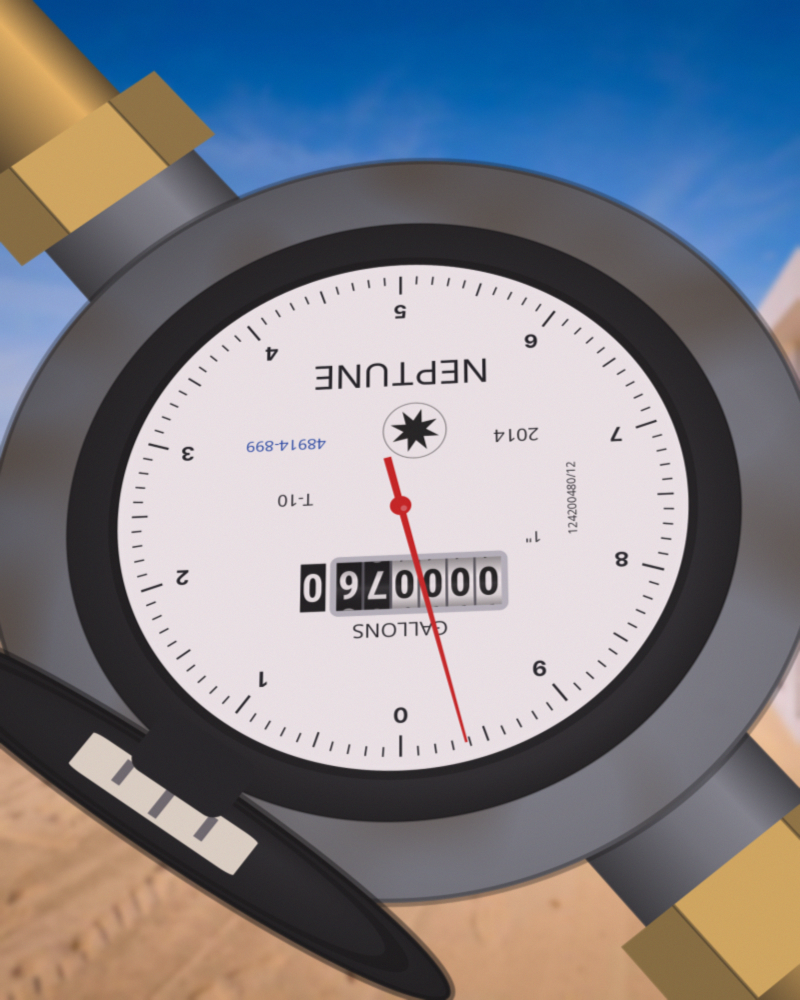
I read 759.6 (gal)
